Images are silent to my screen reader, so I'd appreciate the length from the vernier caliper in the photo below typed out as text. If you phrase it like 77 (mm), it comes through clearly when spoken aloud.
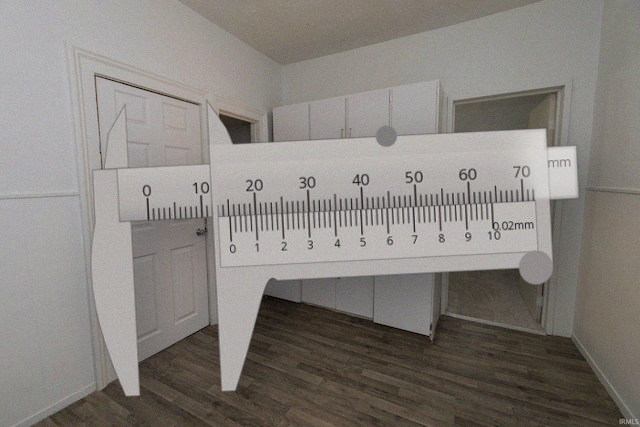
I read 15.2 (mm)
